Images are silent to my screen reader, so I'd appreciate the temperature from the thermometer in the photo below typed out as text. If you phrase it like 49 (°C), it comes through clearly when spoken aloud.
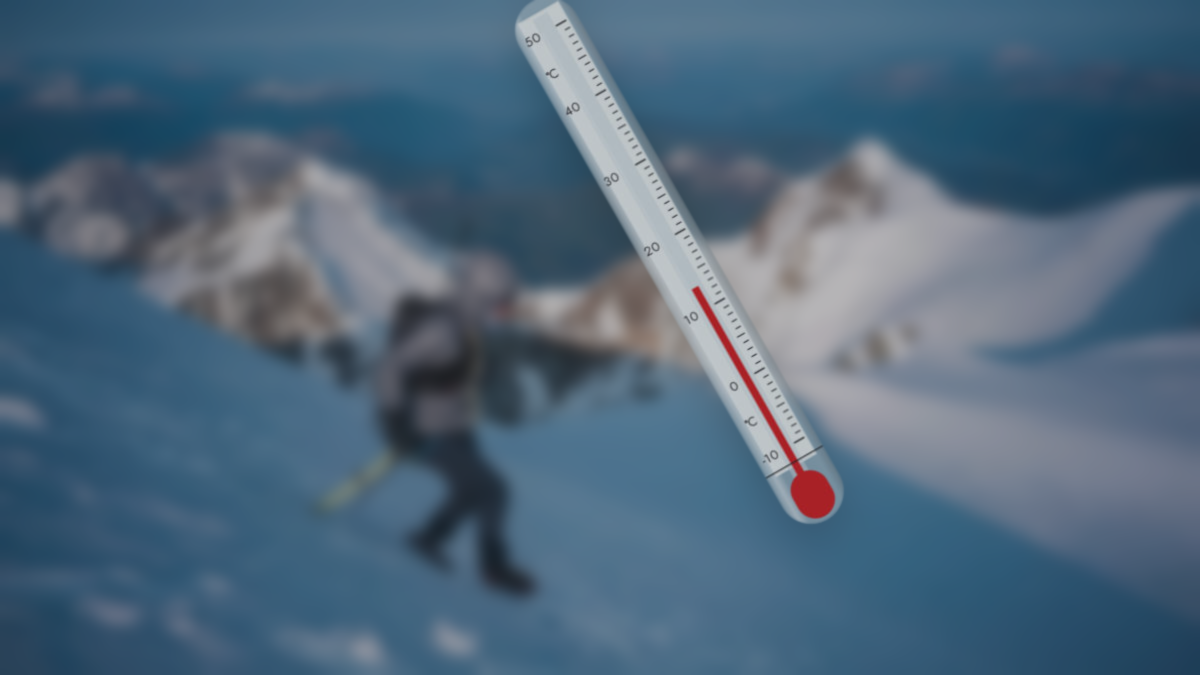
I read 13 (°C)
